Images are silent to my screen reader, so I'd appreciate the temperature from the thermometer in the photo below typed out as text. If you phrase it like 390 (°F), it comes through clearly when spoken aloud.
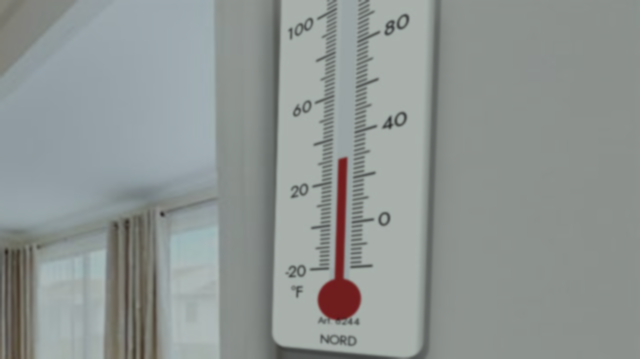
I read 30 (°F)
